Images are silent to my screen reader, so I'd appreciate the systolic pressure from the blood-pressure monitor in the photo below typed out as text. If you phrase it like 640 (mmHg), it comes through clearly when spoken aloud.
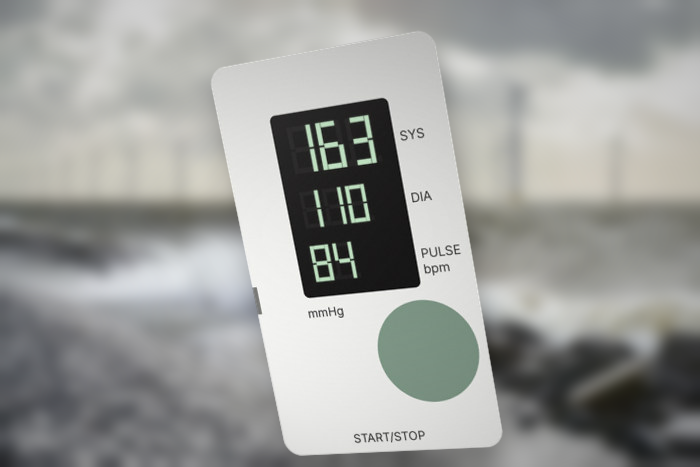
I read 163 (mmHg)
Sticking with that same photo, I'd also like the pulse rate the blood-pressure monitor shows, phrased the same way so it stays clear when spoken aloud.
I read 84 (bpm)
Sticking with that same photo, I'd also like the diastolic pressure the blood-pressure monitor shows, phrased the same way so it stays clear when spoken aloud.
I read 110 (mmHg)
